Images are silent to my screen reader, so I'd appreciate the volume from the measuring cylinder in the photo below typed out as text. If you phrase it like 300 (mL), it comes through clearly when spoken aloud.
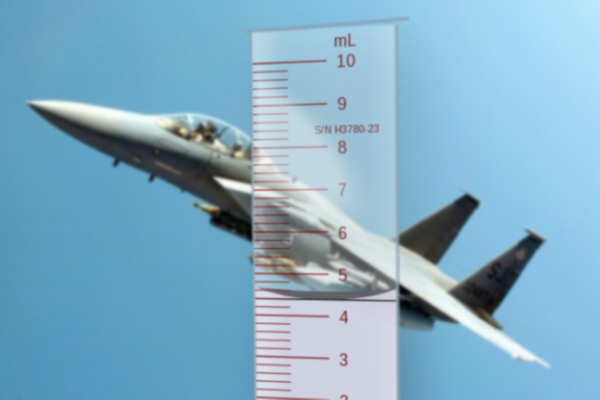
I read 4.4 (mL)
